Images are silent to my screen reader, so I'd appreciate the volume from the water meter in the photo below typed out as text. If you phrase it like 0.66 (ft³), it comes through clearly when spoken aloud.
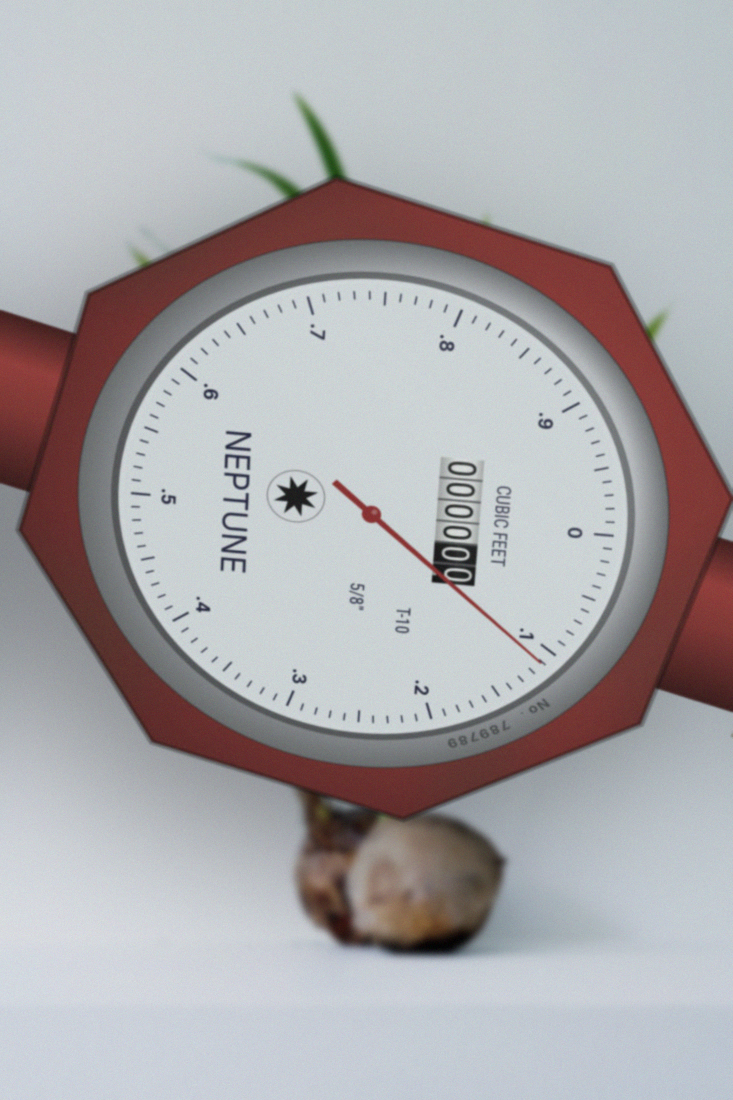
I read 0.11 (ft³)
